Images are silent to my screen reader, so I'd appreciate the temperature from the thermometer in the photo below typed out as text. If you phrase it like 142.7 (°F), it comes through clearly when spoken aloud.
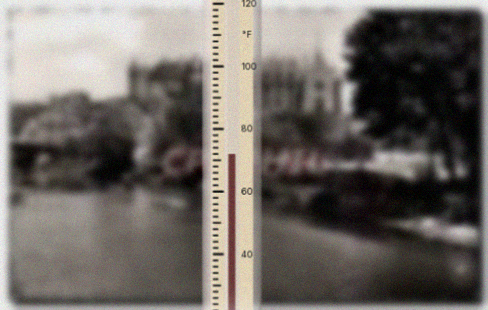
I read 72 (°F)
